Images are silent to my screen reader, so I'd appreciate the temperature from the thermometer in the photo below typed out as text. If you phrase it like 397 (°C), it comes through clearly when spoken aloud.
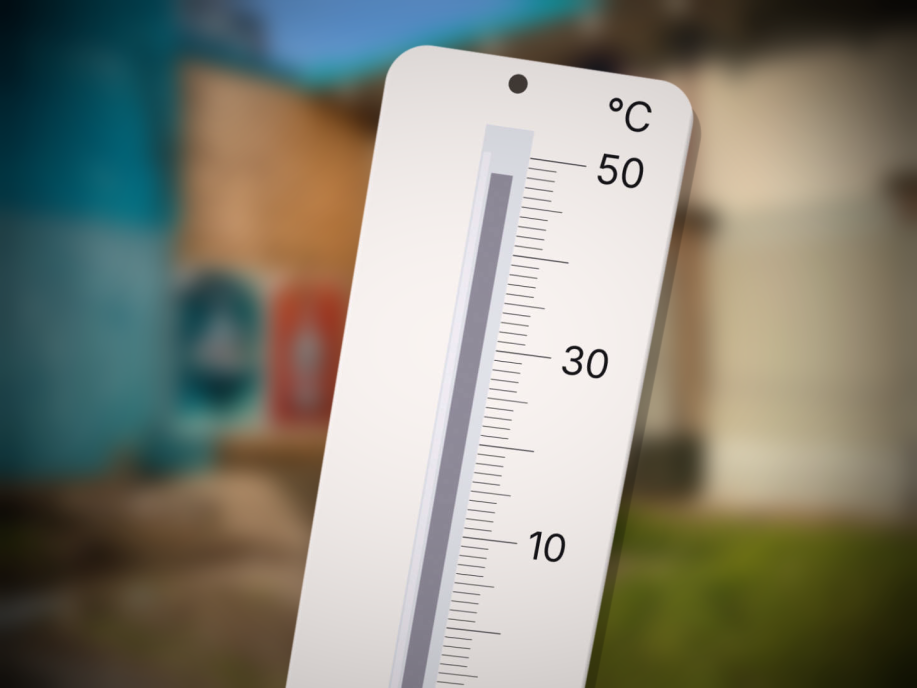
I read 48 (°C)
